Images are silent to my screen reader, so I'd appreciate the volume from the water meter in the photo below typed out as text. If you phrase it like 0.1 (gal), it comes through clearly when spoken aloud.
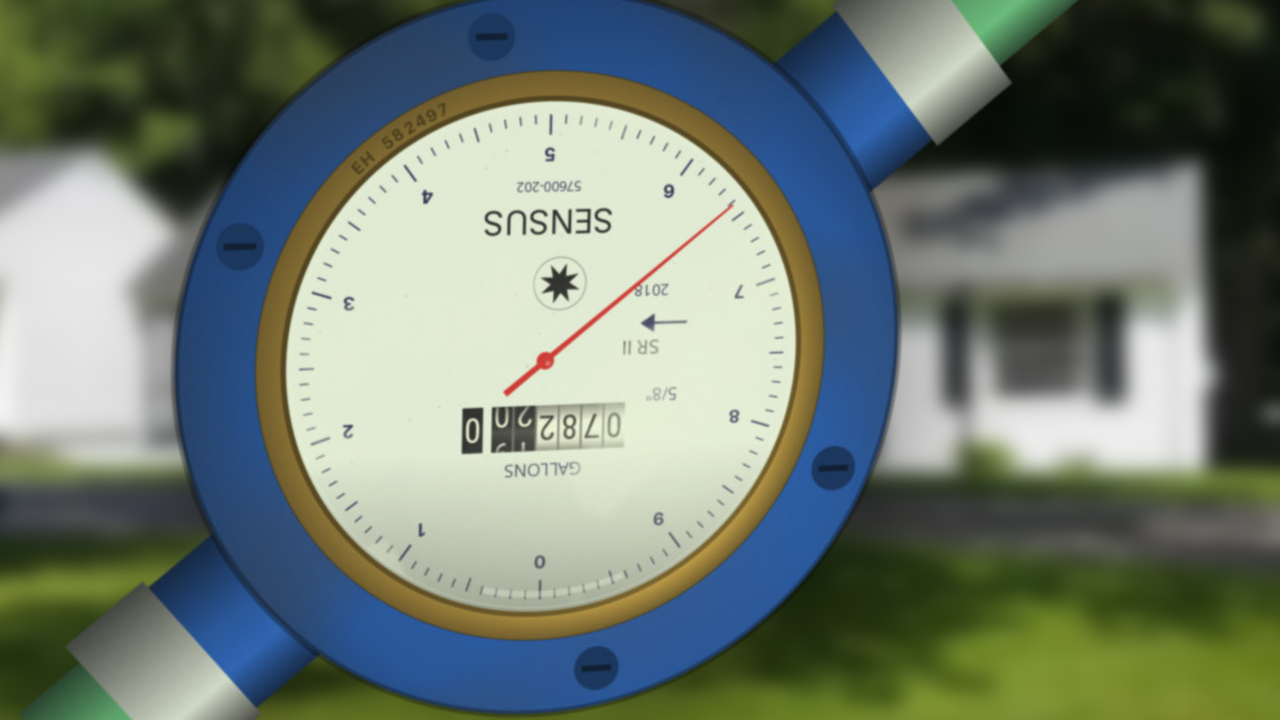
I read 782196.4 (gal)
